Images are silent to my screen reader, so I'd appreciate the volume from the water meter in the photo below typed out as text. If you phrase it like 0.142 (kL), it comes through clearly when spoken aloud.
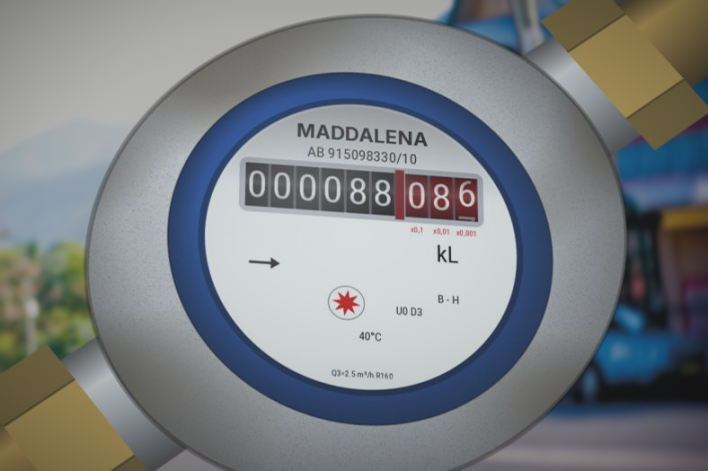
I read 88.086 (kL)
